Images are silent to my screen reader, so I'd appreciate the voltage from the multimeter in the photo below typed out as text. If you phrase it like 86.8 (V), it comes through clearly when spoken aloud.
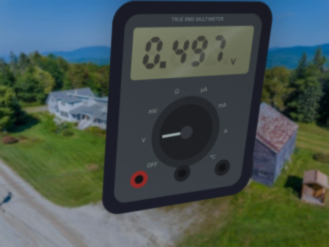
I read 0.497 (V)
